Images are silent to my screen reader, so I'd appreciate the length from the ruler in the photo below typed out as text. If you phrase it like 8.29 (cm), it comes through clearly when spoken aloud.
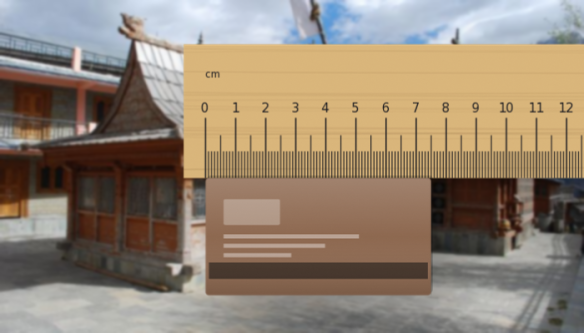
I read 7.5 (cm)
